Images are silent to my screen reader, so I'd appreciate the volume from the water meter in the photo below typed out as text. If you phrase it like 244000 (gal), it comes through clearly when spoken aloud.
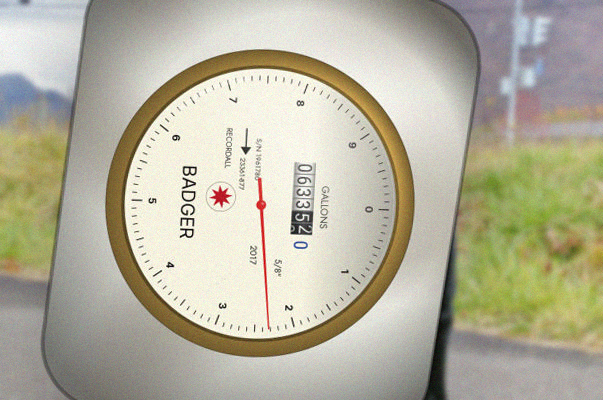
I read 633522.3 (gal)
